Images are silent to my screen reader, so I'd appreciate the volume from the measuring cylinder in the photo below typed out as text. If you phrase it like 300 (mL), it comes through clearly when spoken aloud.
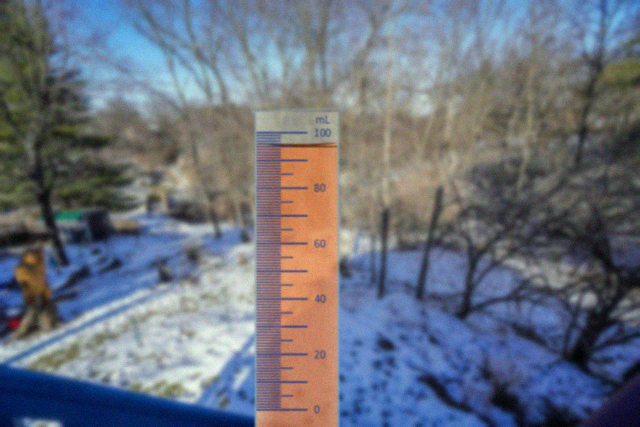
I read 95 (mL)
